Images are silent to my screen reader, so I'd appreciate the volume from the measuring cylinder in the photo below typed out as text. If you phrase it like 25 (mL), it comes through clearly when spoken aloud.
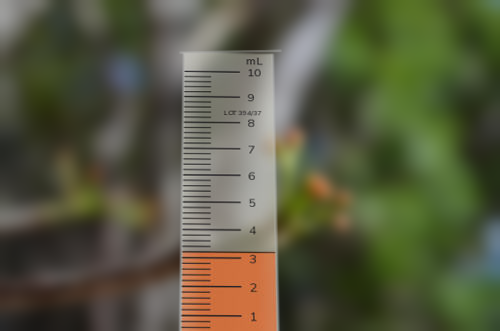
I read 3.2 (mL)
